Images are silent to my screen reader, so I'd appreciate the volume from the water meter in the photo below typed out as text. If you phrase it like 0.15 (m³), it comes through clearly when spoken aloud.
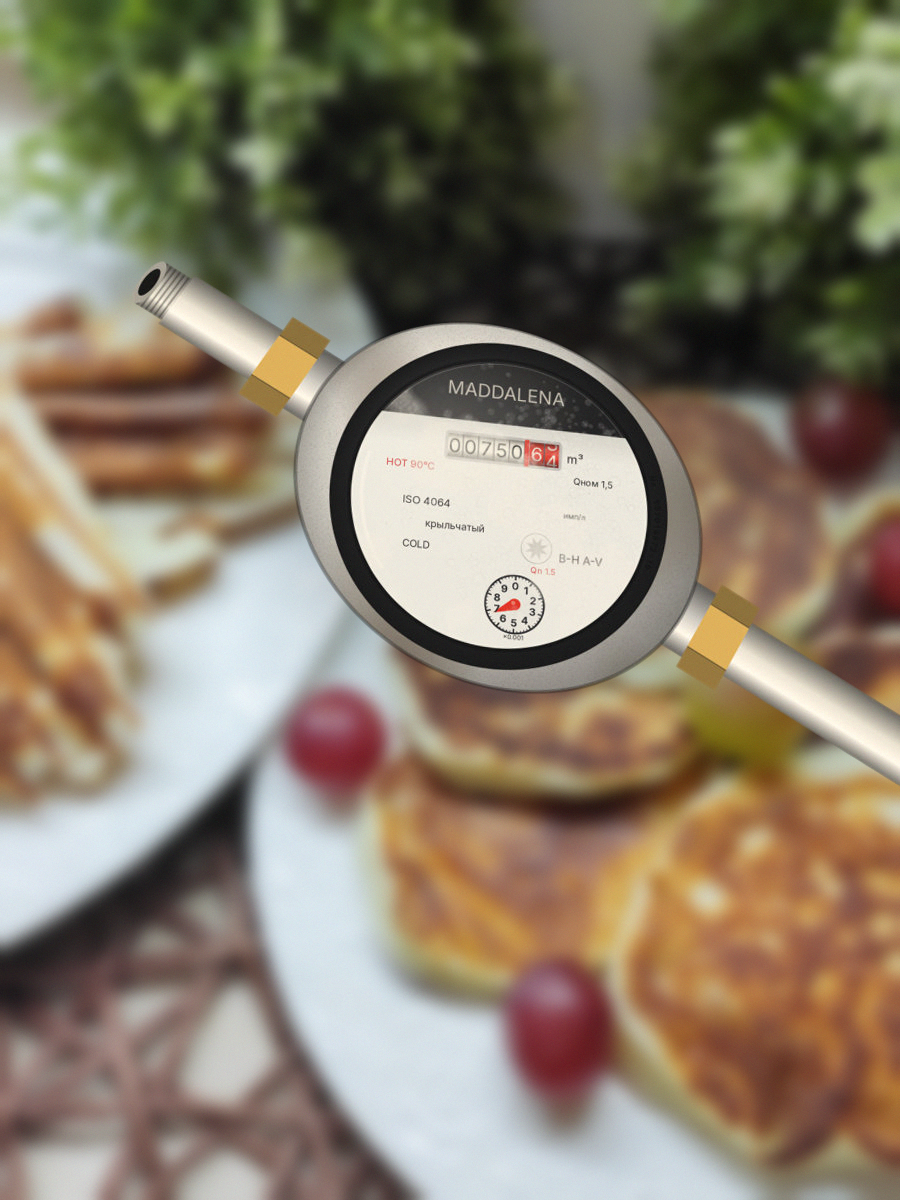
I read 750.636 (m³)
